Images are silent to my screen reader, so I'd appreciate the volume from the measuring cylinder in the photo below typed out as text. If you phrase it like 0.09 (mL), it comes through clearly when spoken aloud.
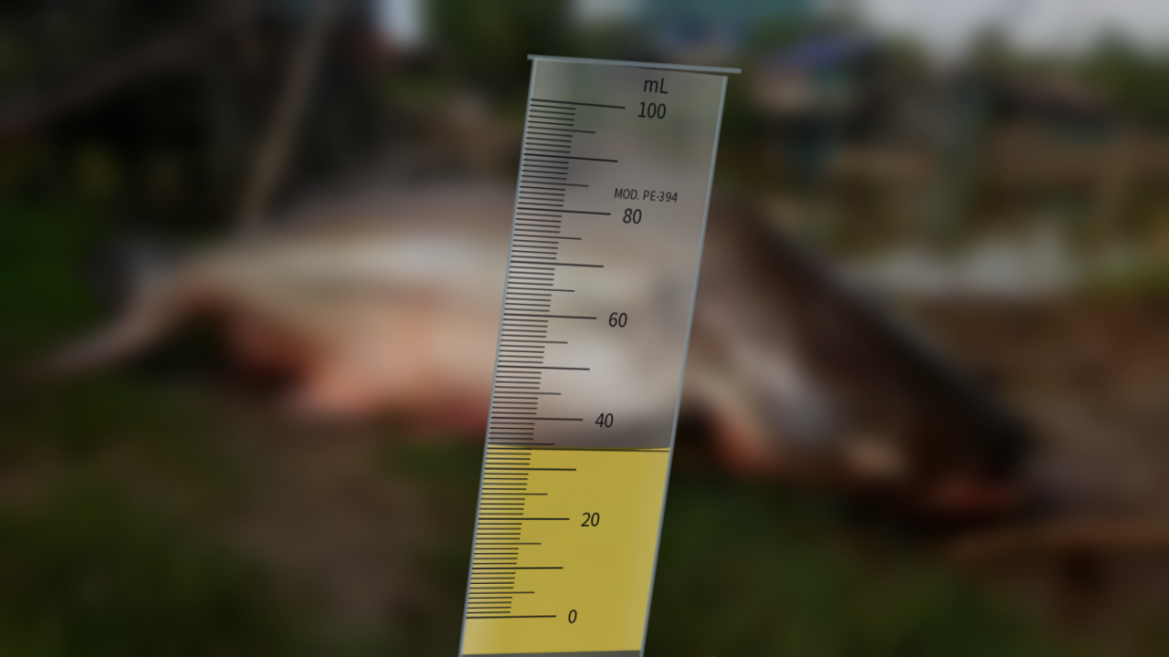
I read 34 (mL)
